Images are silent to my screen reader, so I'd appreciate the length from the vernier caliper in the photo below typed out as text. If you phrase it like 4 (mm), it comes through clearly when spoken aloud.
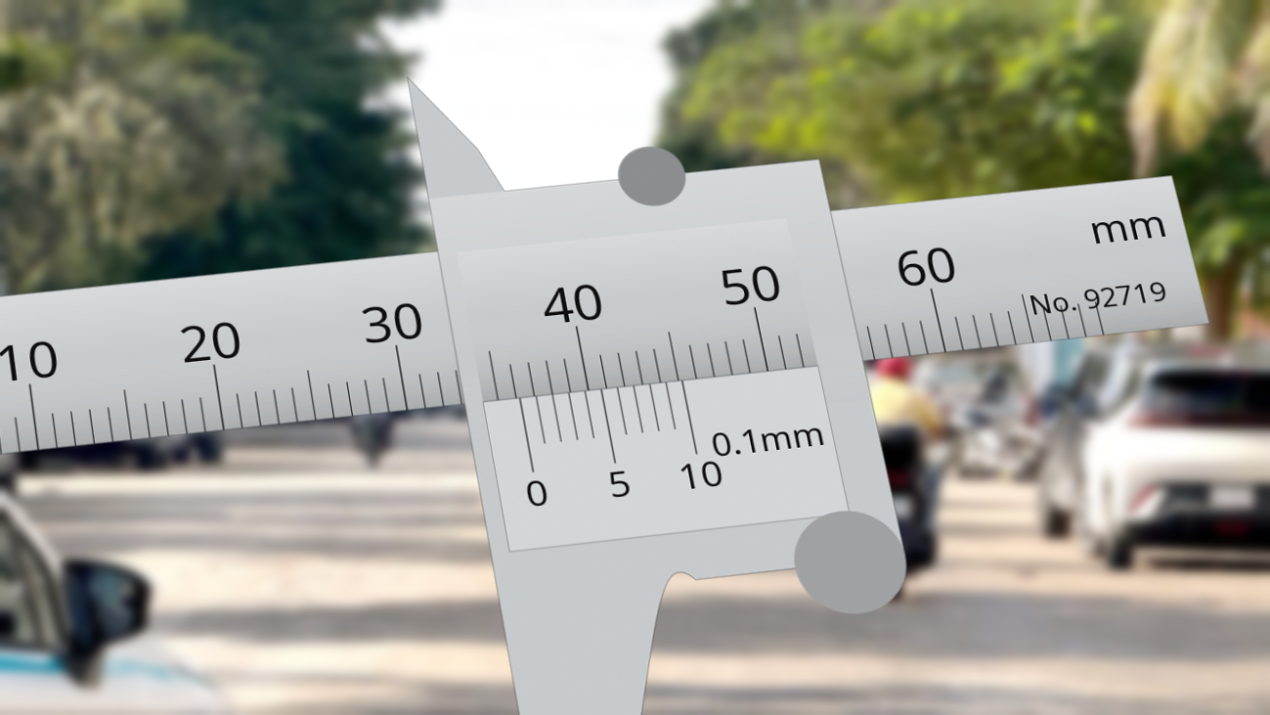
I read 36.2 (mm)
